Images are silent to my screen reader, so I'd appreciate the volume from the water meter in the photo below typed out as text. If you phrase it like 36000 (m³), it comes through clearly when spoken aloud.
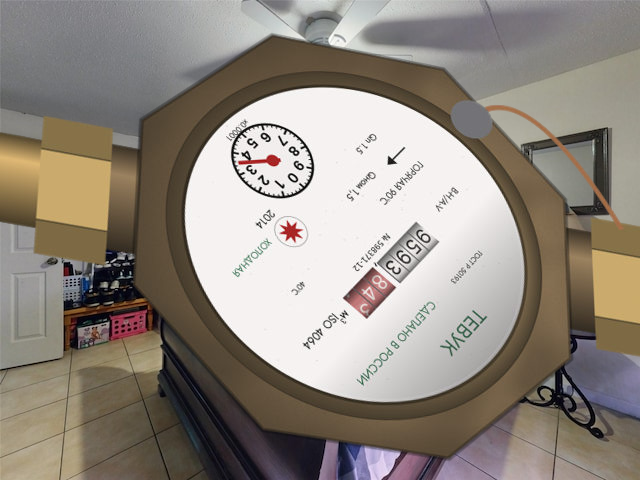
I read 9593.8433 (m³)
